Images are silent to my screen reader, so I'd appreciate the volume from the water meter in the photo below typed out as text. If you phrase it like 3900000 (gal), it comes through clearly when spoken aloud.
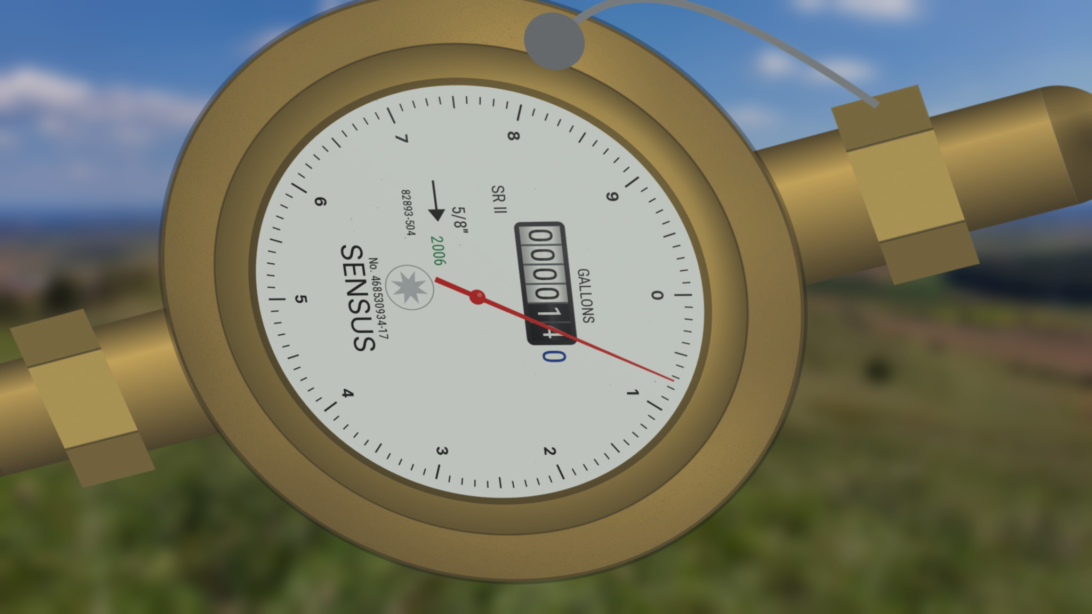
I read 140.7 (gal)
